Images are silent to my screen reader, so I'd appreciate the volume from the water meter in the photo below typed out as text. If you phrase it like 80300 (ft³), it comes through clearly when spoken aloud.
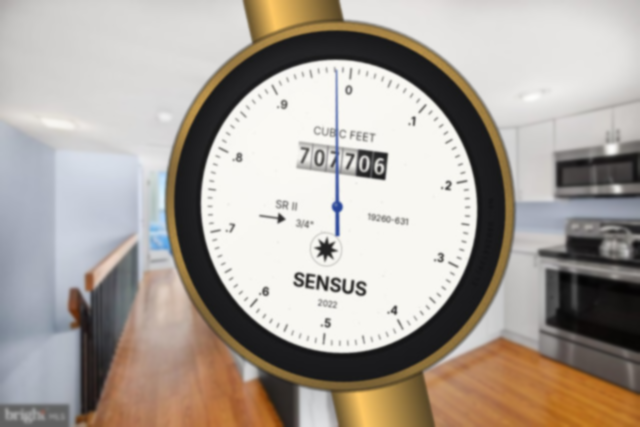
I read 707705.98 (ft³)
